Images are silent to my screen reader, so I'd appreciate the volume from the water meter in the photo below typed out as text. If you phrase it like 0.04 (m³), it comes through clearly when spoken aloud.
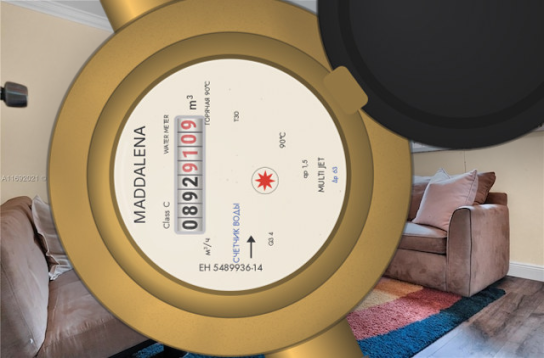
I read 892.9109 (m³)
